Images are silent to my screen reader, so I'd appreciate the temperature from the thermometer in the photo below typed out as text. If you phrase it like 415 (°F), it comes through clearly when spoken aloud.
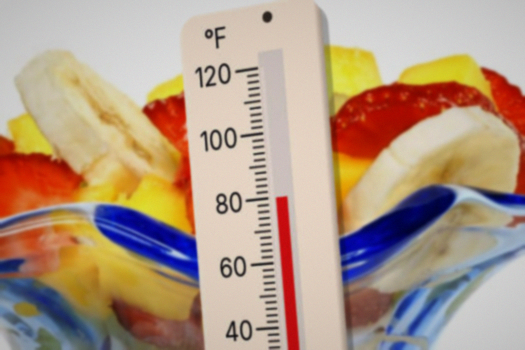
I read 80 (°F)
